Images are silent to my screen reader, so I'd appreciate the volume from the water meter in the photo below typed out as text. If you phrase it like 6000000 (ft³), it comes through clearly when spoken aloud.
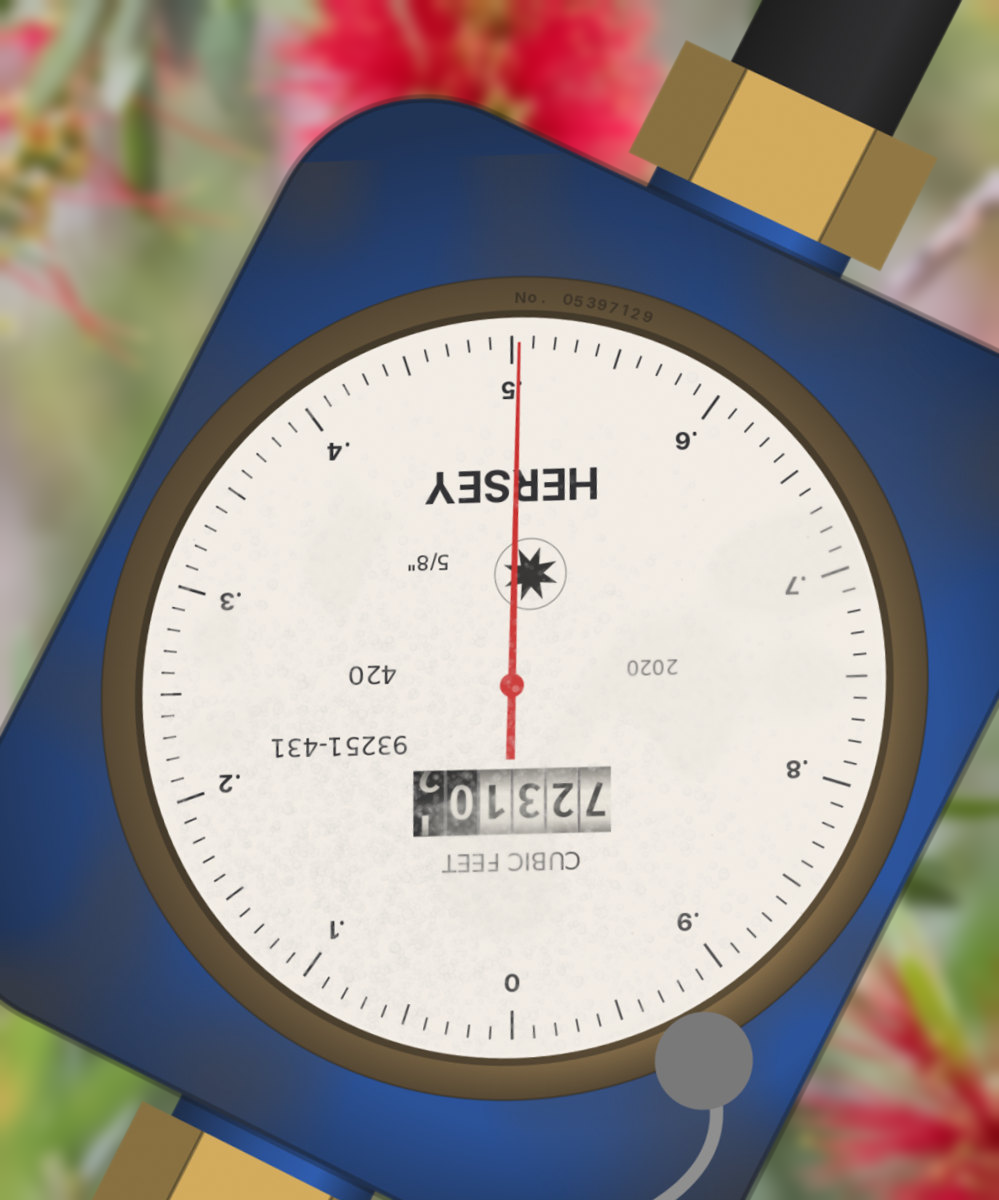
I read 723101.50 (ft³)
